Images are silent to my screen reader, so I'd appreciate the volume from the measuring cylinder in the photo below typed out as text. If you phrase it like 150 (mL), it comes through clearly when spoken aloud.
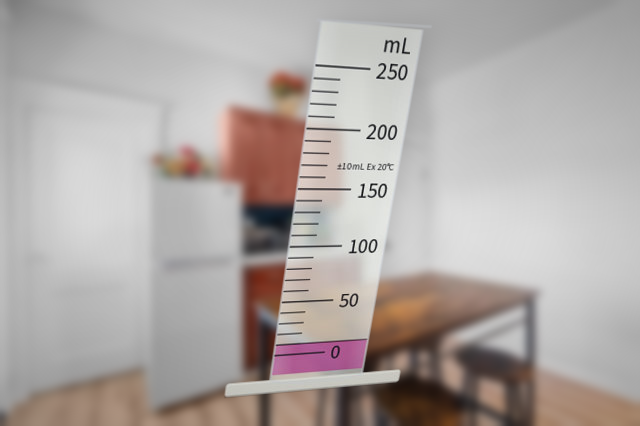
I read 10 (mL)
